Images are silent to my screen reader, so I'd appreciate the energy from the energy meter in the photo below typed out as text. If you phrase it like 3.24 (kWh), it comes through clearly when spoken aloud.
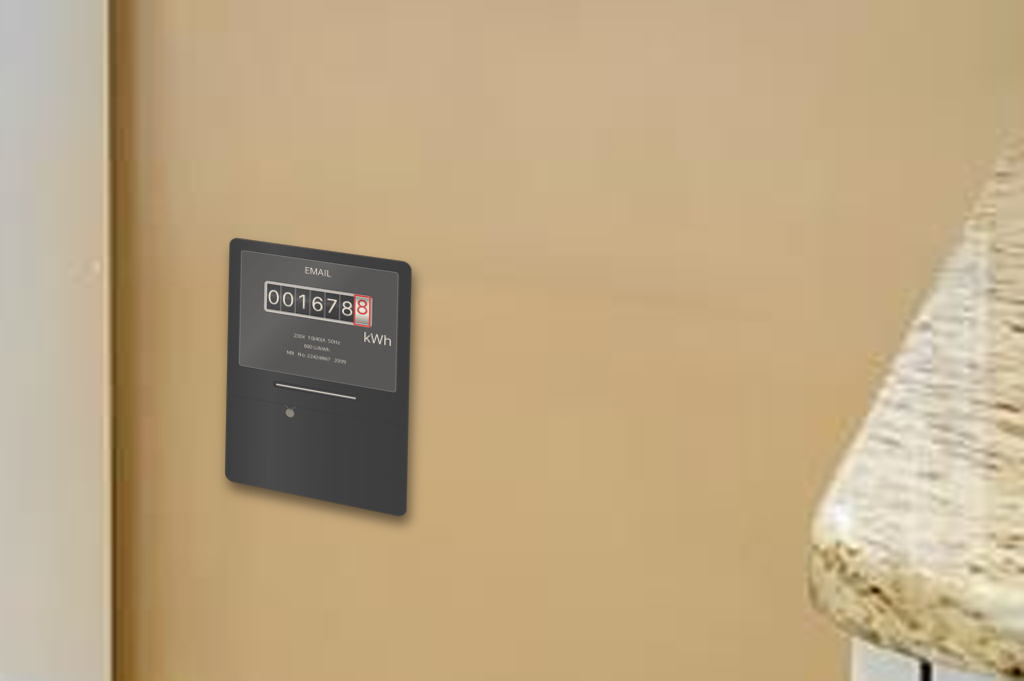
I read 1678.8 (kWh)
